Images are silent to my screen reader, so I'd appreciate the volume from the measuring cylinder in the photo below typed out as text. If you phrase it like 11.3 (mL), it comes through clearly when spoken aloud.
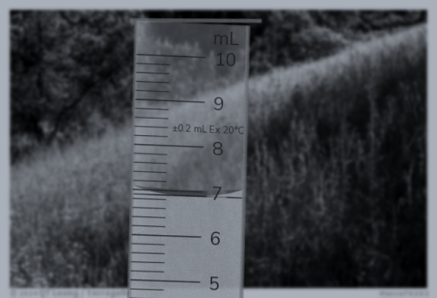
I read 6.9 (mL)
